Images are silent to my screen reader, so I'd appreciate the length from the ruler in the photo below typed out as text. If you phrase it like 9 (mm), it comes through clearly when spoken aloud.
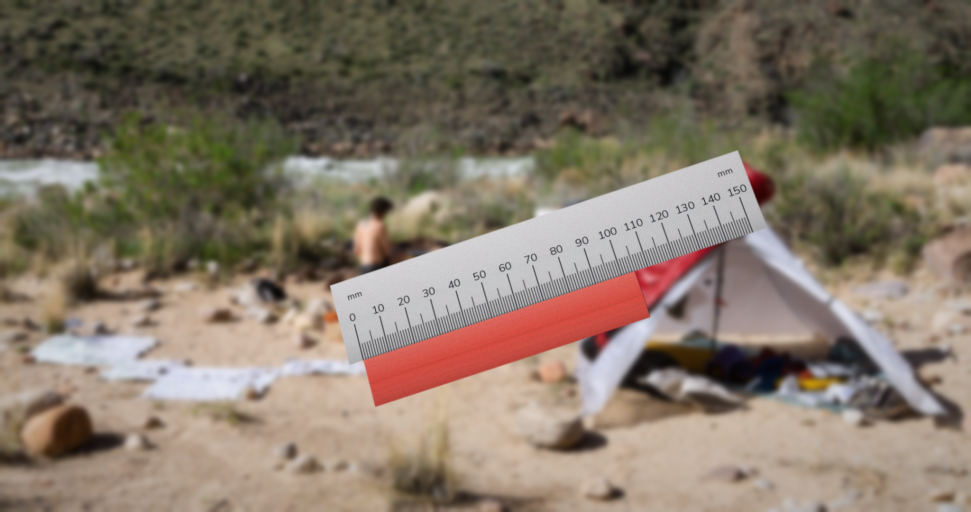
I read 105 (mm)
